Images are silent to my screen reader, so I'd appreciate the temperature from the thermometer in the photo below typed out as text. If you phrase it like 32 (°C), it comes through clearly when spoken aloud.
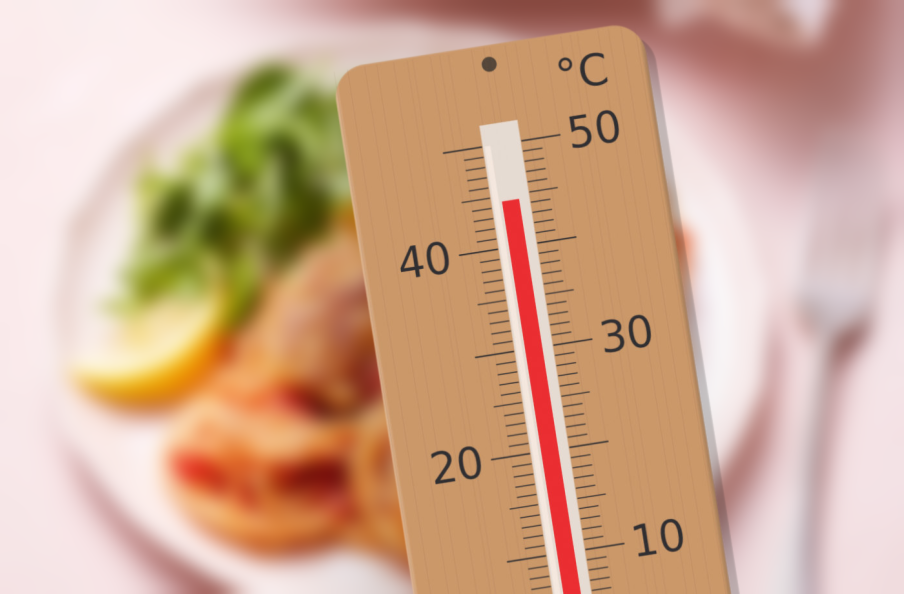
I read 44.5 (°C)
